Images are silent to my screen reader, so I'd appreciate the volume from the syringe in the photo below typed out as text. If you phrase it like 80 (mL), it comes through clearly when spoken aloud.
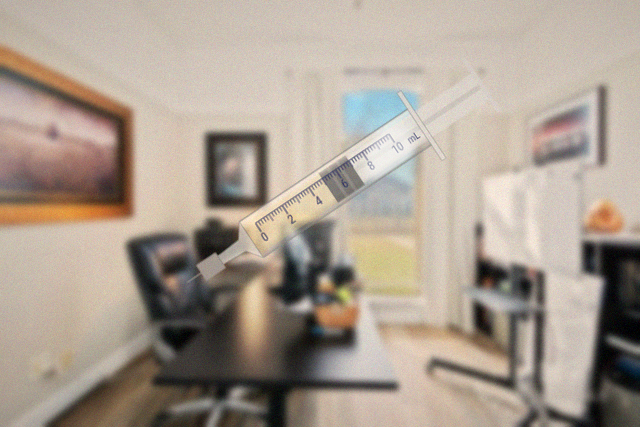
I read 5 (mL)
